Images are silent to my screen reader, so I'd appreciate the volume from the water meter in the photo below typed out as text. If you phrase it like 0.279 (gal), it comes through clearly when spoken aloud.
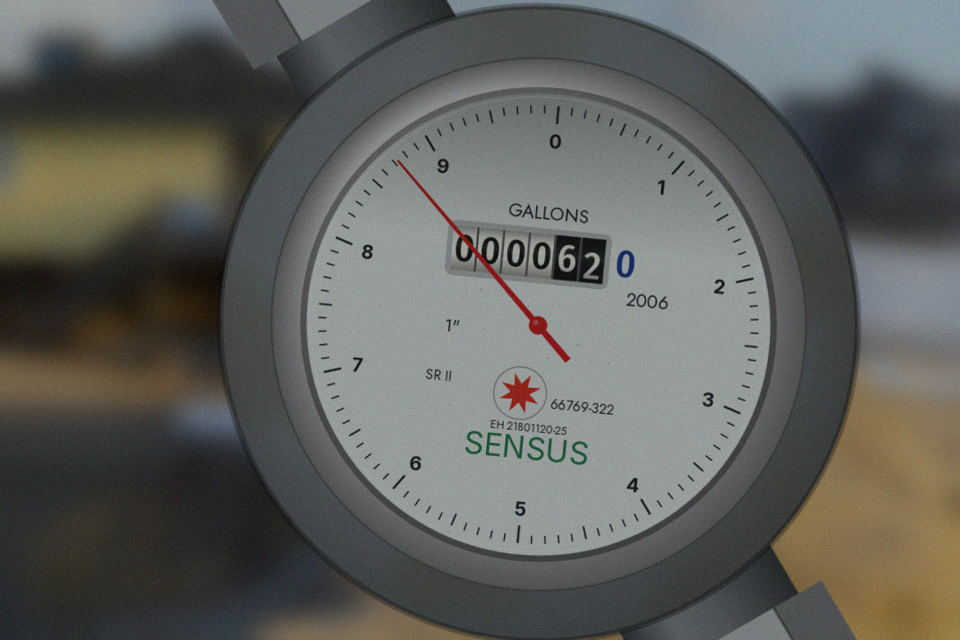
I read 618.7 (gal)
